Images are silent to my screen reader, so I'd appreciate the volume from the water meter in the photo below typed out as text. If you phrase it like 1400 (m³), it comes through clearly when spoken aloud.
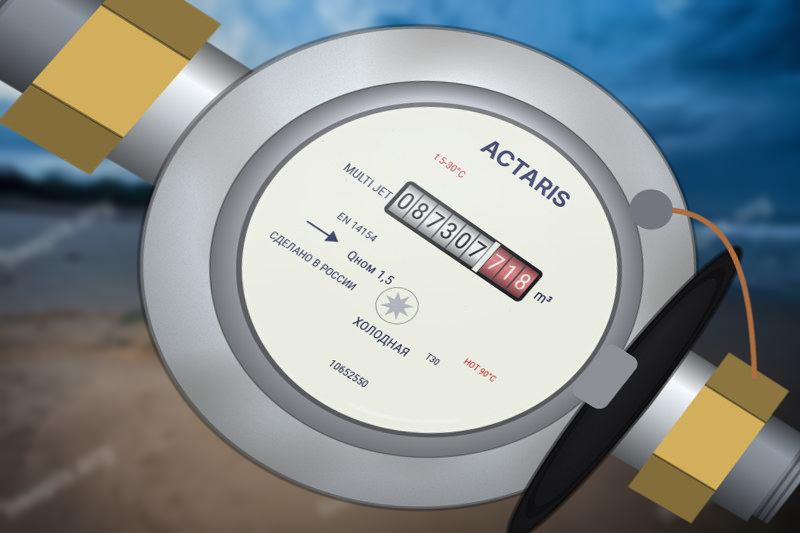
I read 87307.718 (m³)
